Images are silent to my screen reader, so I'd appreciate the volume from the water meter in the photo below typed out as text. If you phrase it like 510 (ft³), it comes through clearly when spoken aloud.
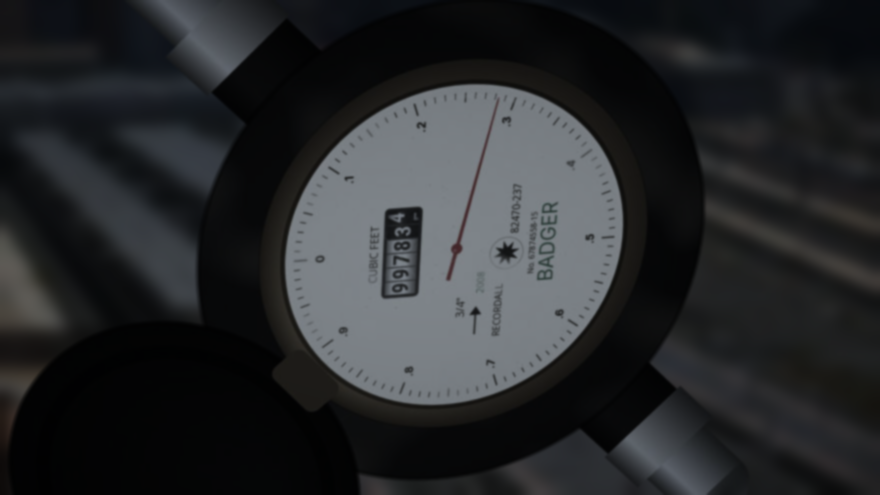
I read 997834.28 (ft³)
